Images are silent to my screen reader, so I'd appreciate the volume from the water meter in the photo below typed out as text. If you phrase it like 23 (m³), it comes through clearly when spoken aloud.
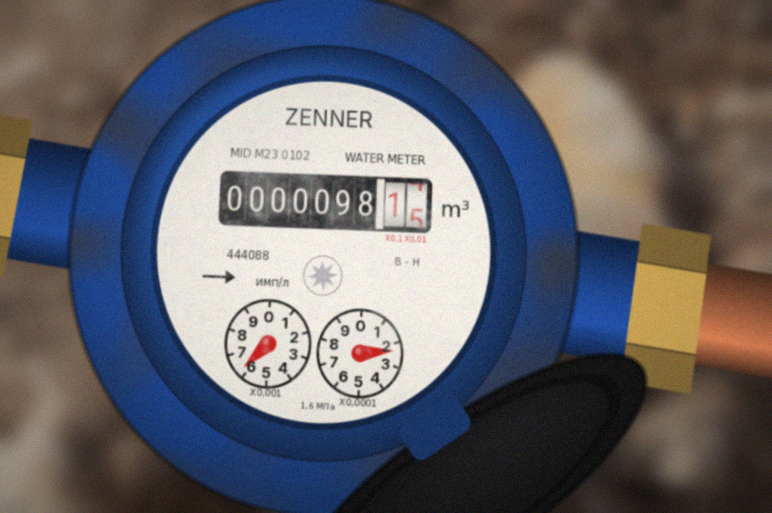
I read 98.1462 (m³)
